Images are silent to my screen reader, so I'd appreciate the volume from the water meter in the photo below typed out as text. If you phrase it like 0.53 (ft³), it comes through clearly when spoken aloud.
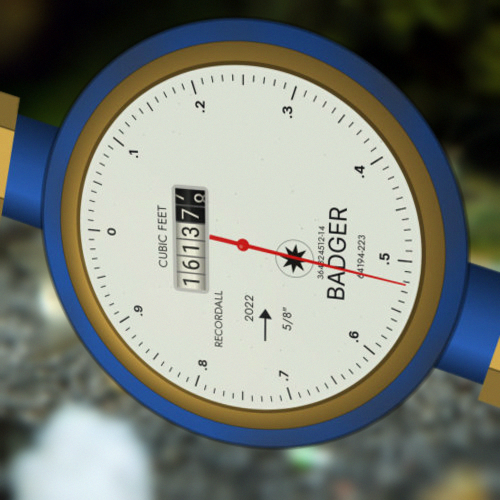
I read 161377.52 (ft³)
